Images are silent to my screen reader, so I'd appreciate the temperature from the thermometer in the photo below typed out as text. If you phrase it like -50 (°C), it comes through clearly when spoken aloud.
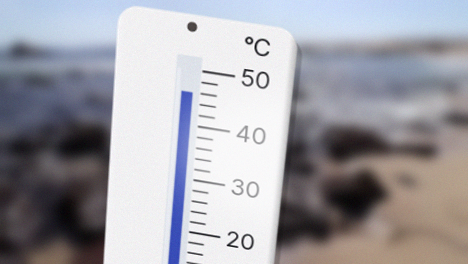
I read 46 (°C)
